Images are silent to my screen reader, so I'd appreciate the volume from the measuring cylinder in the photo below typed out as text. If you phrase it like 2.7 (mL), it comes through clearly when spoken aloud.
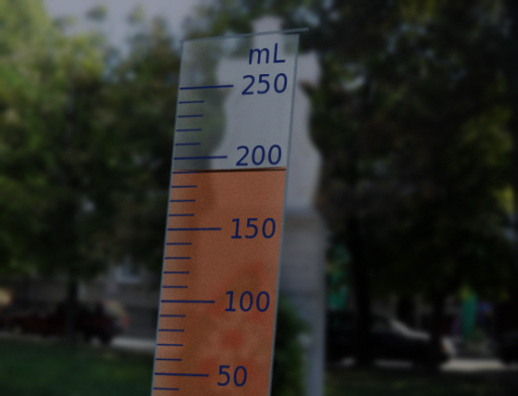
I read 190 (mL)
